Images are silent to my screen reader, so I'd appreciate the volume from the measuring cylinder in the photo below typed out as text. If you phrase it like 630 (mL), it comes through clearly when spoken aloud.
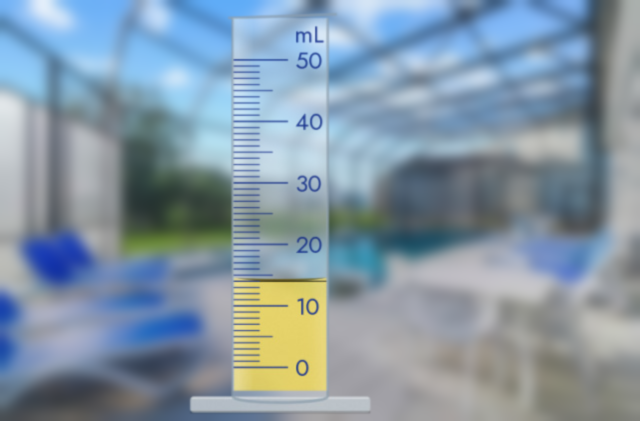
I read 14 (mL)
